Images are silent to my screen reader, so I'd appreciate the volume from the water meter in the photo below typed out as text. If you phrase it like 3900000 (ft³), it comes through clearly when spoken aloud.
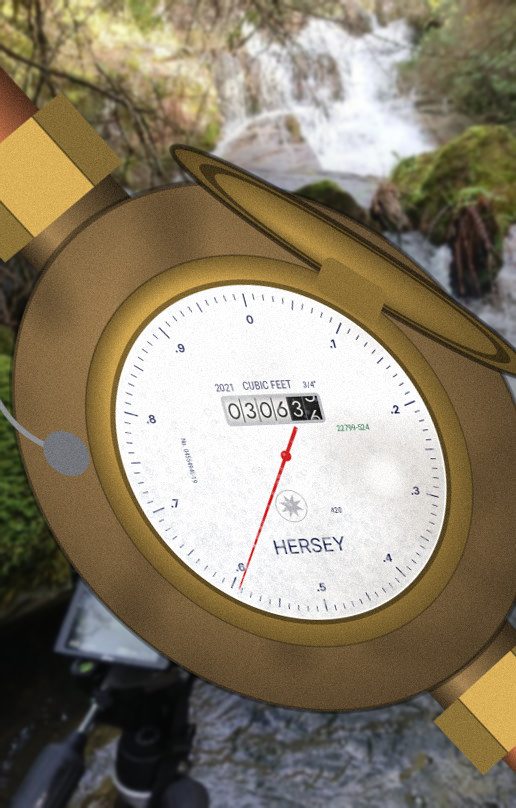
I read 30635.59 (ft³)
